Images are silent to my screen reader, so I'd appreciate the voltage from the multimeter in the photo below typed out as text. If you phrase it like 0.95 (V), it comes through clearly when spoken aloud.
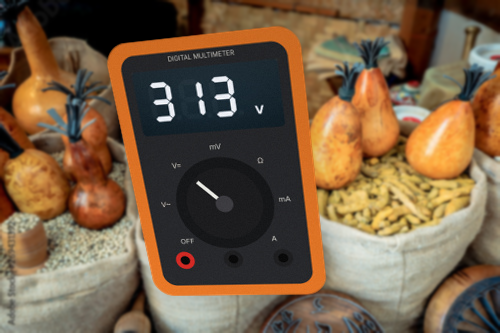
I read 313 (V)
